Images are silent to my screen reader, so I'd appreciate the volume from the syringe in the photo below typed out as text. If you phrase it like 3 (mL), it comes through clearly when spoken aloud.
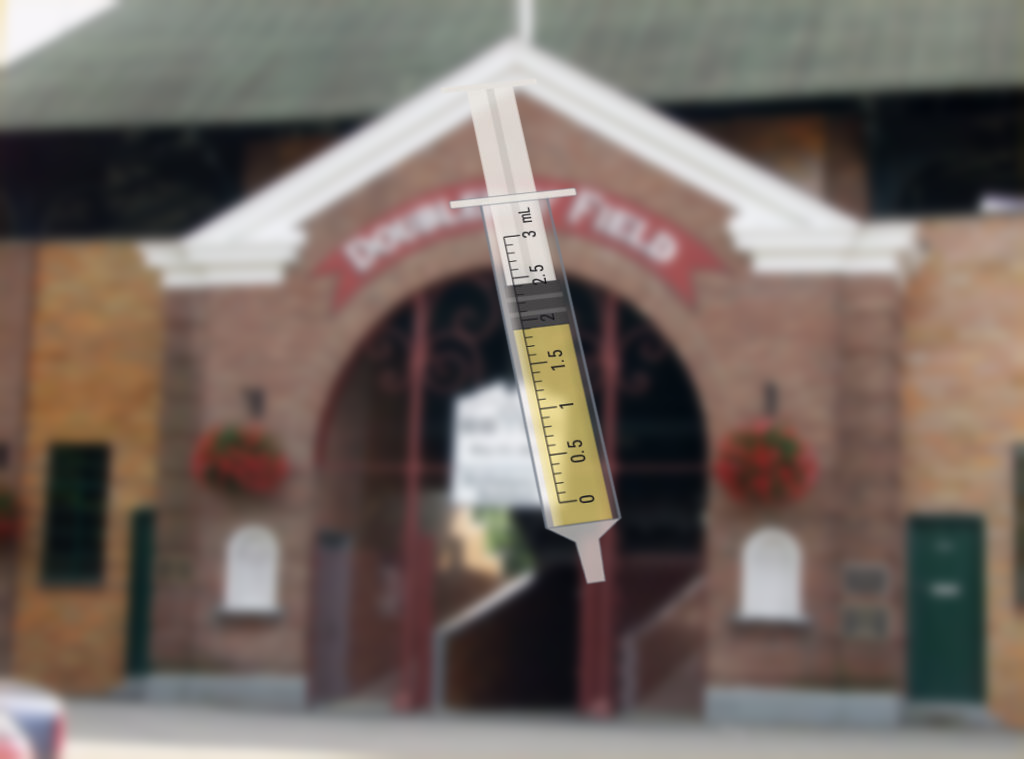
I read 1.9 (mL)
